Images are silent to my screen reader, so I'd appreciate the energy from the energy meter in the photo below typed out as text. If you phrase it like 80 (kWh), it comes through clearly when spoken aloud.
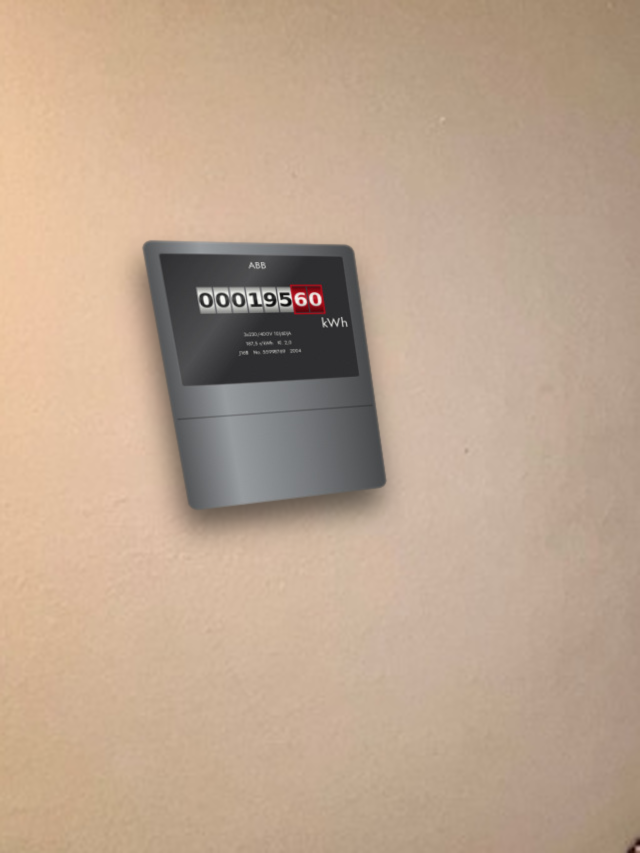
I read 195.60 (kWh)
